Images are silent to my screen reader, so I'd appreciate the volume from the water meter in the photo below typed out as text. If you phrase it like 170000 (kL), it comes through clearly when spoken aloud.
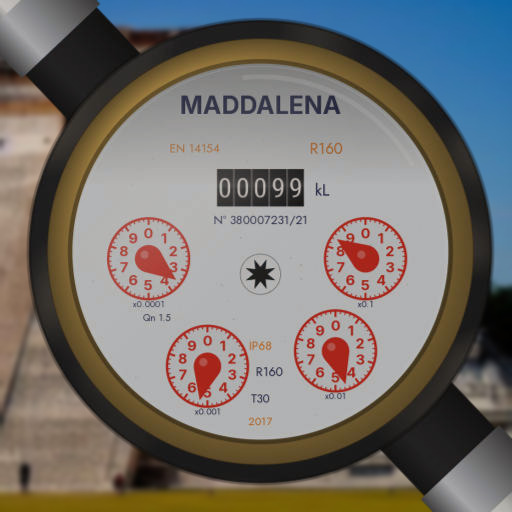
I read 99.8453 (kL)
